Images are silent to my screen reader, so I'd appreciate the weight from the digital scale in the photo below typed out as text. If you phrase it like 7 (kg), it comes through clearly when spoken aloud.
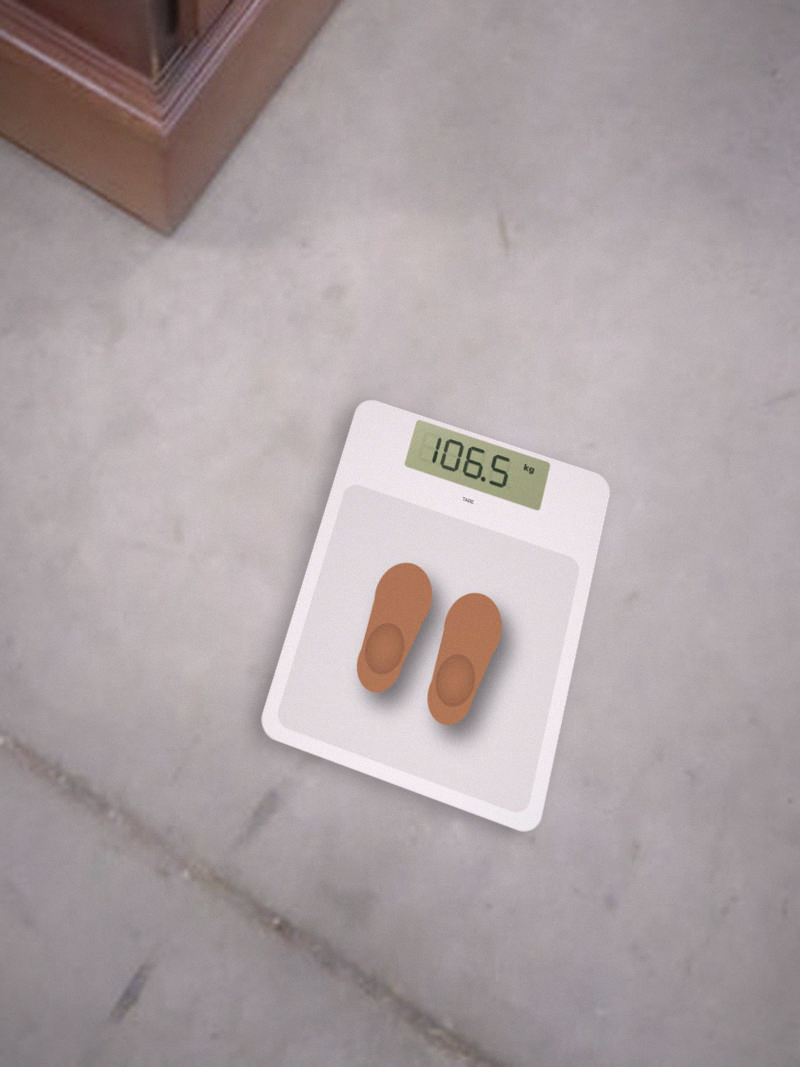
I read 106.5 (kg)
